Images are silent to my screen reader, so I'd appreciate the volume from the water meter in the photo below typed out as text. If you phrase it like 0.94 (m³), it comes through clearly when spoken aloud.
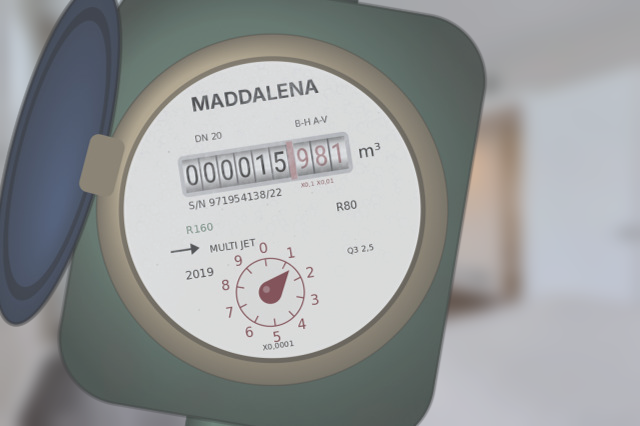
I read 15.9811 (m³)
